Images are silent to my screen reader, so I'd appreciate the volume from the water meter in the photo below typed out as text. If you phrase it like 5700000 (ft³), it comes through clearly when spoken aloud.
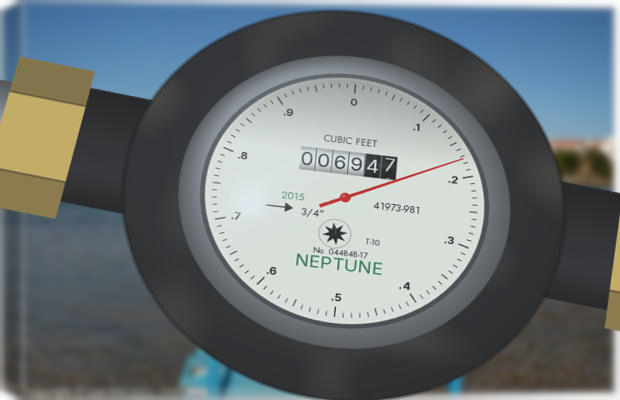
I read 6947.17 (ft³)
